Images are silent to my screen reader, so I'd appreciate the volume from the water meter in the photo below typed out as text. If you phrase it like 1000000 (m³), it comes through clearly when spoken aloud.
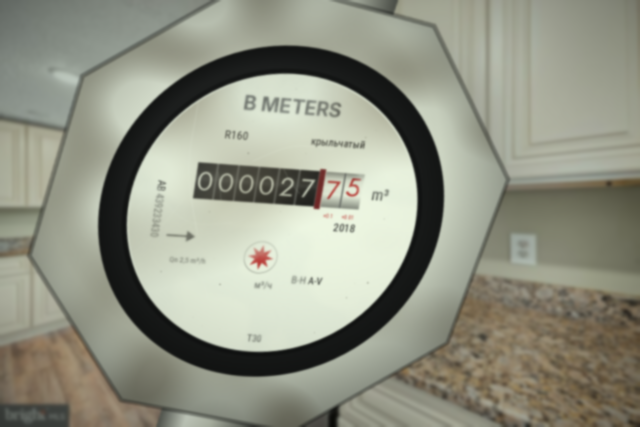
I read 27.75 (m³)
